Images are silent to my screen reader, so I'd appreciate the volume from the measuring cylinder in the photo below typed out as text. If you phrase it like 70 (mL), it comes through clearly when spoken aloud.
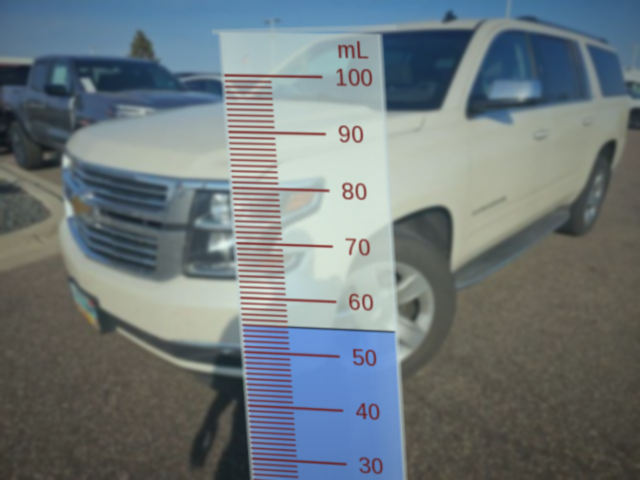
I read 55 (mL)
